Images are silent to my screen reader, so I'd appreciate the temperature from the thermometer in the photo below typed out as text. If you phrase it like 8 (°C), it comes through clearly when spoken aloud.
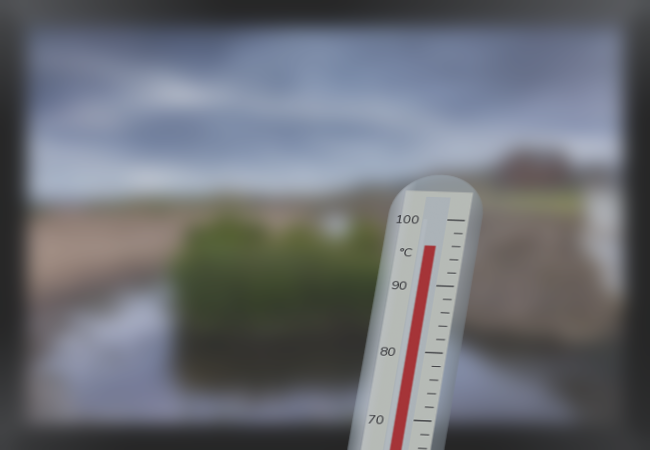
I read 96 (°C)
